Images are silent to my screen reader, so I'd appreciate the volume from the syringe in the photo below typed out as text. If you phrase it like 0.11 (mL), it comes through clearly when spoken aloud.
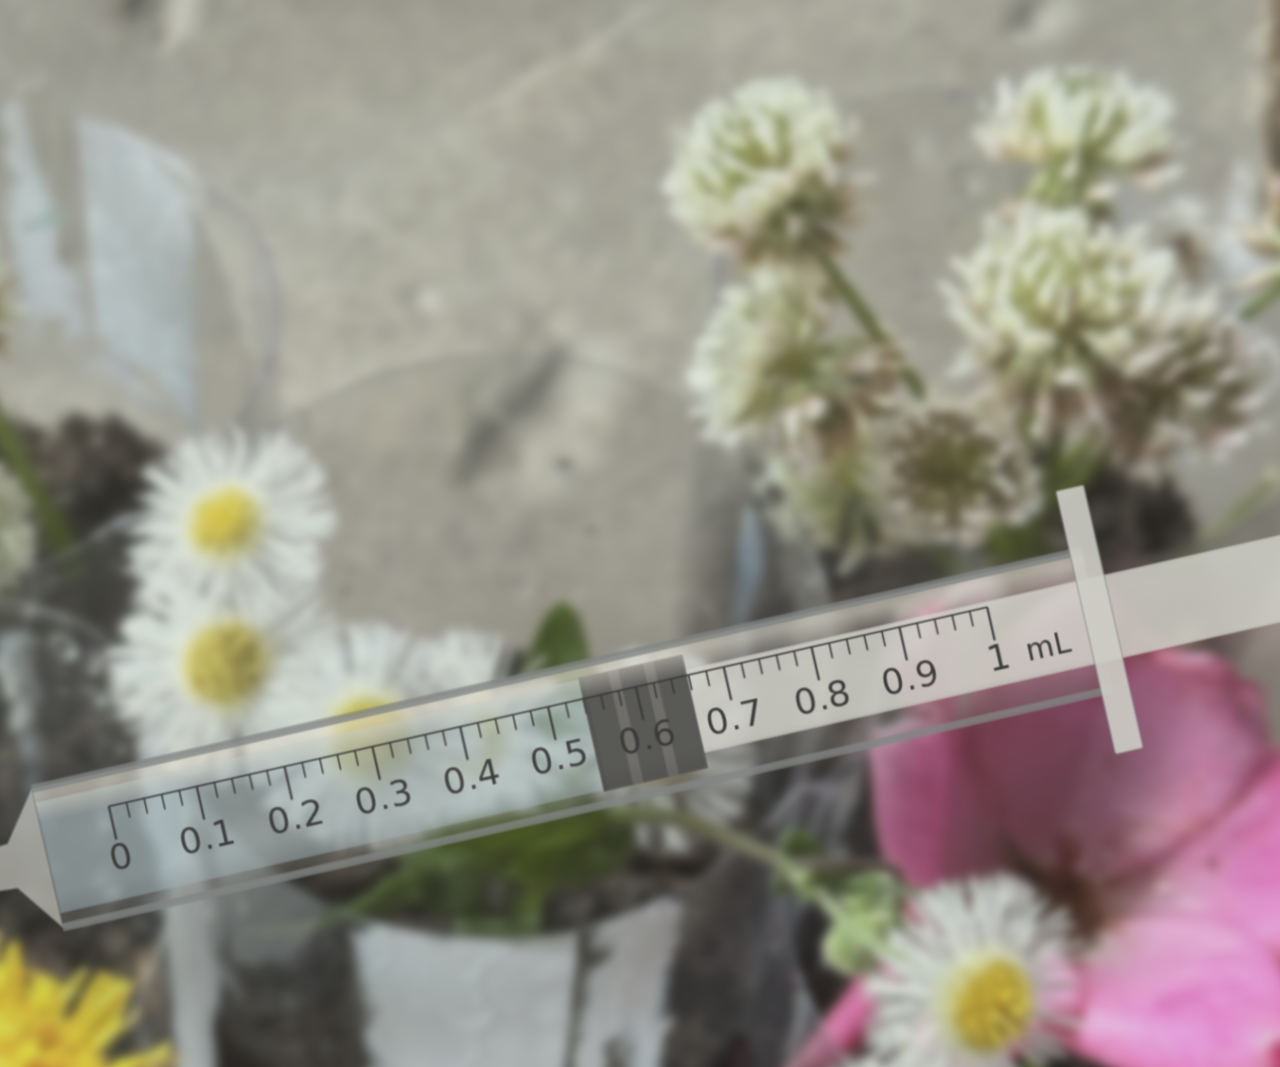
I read 0.54 (mL)
